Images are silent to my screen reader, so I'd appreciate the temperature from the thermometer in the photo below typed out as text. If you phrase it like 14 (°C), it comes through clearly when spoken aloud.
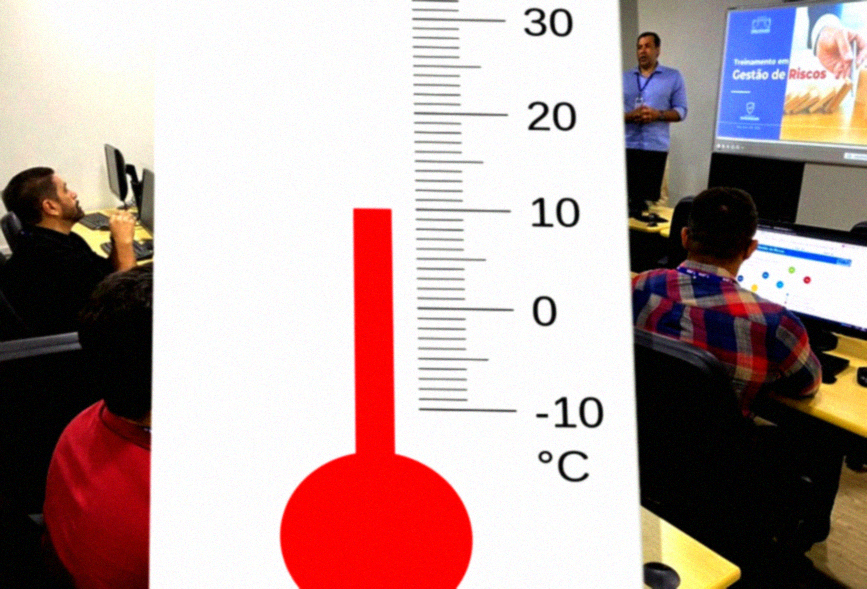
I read 10 (°C)
